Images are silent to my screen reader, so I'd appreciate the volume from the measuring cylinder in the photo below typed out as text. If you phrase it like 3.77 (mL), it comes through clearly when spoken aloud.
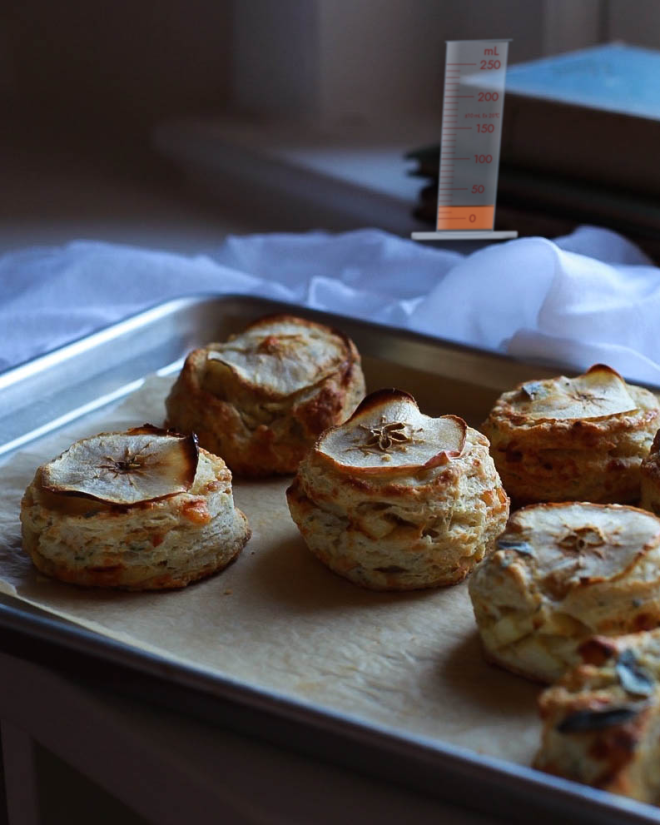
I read 20 (mL)
